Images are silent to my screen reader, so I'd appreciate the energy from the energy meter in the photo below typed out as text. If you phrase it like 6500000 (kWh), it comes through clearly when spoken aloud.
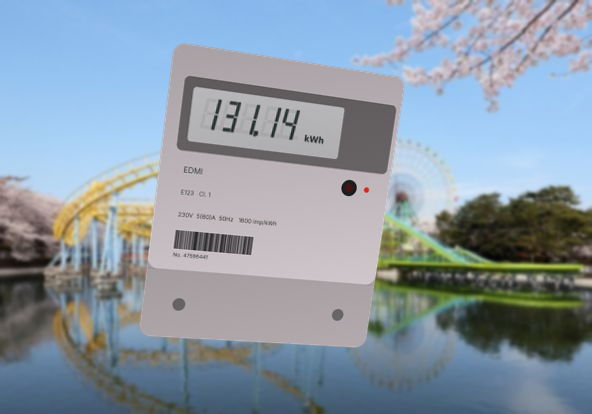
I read 131.14 (kWh)
